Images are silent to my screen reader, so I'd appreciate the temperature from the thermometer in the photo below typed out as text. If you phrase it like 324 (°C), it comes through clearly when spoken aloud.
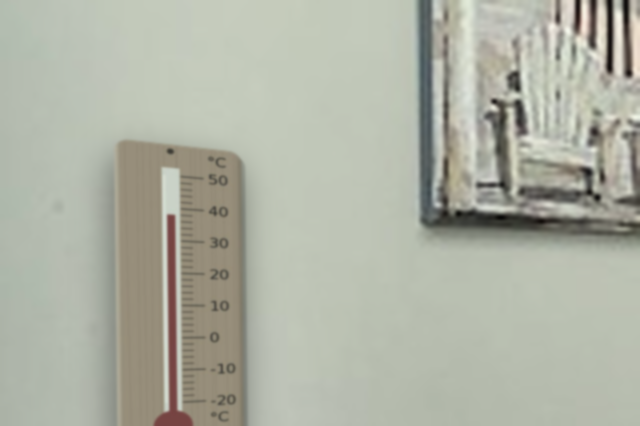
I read 38 (°C)
